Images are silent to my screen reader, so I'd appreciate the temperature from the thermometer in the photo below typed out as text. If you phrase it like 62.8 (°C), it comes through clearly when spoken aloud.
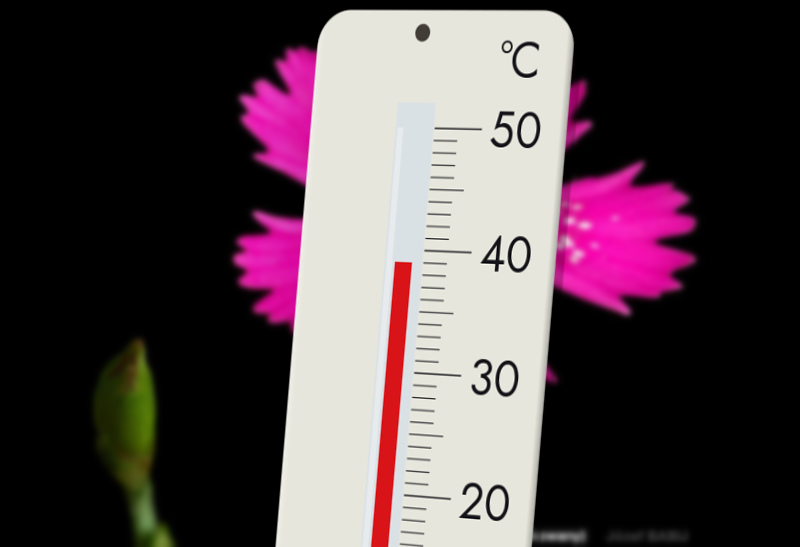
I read 39 (°C)
